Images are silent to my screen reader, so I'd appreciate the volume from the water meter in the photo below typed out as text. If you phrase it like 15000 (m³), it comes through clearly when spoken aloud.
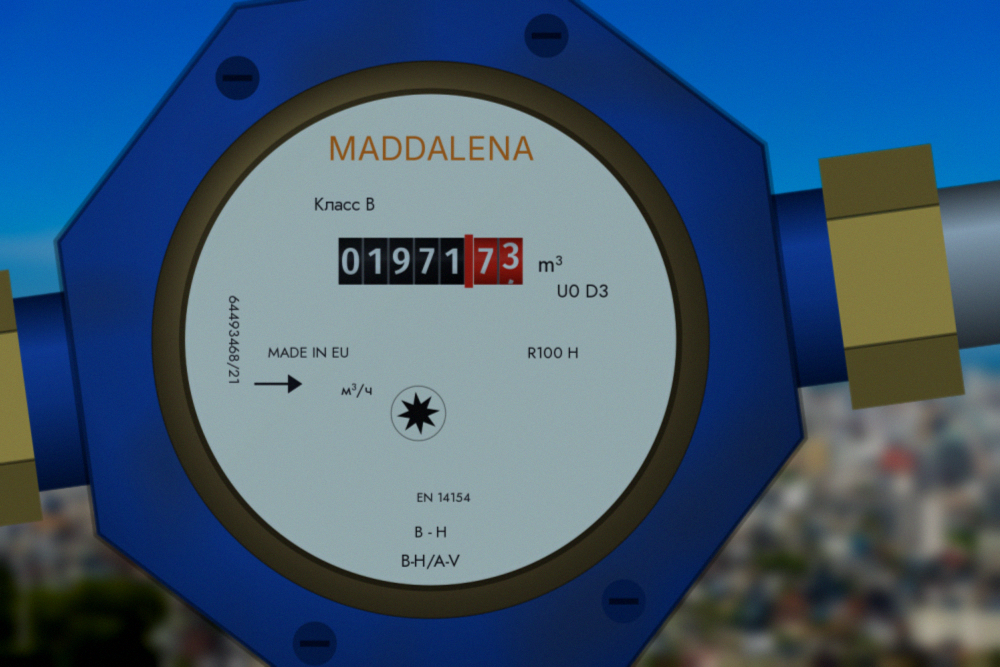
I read 1971.73 (m³)
